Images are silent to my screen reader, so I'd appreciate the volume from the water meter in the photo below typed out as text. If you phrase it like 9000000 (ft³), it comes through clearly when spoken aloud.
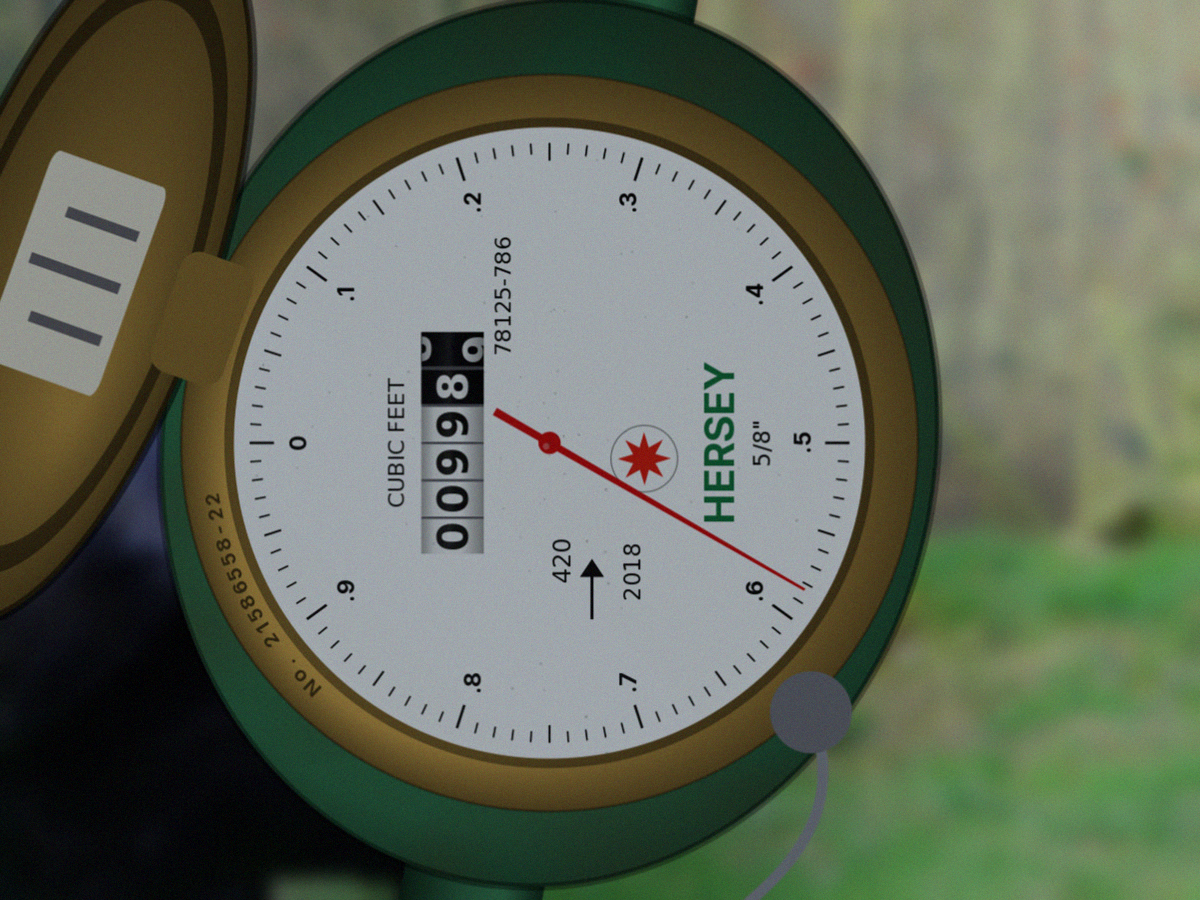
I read 9988.58 (ft³)
